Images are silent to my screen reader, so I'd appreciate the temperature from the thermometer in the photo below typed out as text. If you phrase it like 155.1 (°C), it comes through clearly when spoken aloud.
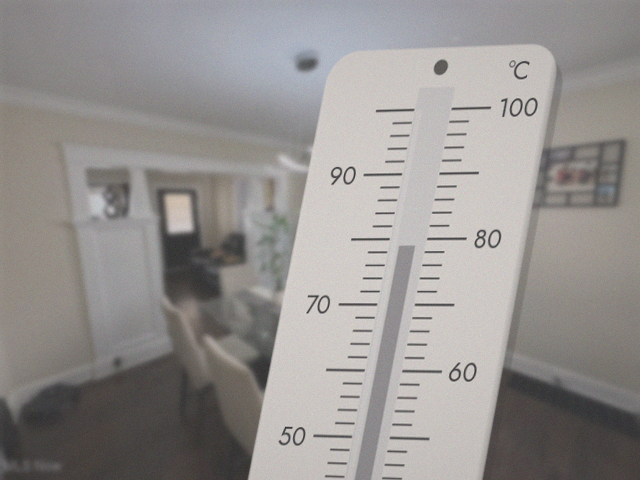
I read 79 (°C)
